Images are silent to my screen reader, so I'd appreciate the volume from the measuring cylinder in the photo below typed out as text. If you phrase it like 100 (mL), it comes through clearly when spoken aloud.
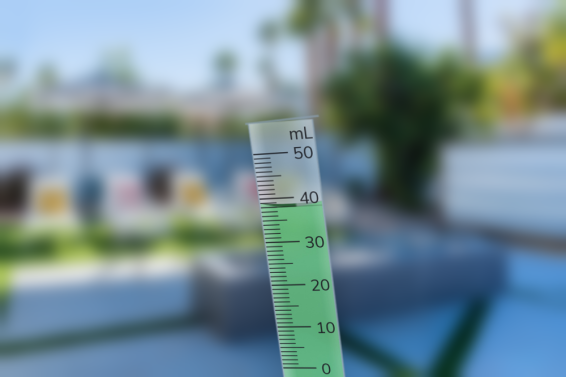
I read 38 (mL)
